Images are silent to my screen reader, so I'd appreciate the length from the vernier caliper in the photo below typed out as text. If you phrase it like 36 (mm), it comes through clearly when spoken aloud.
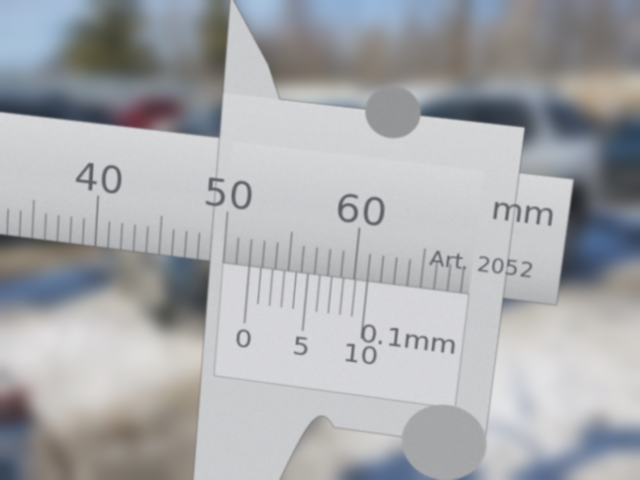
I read 52.0 (mm)
